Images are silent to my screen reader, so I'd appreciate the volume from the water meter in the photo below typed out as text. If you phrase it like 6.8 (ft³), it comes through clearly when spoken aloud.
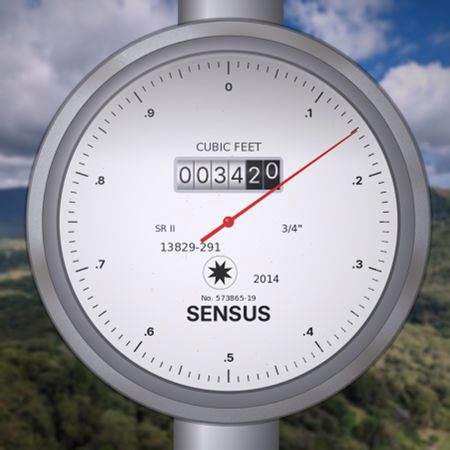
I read 3420.15 (ft³)
